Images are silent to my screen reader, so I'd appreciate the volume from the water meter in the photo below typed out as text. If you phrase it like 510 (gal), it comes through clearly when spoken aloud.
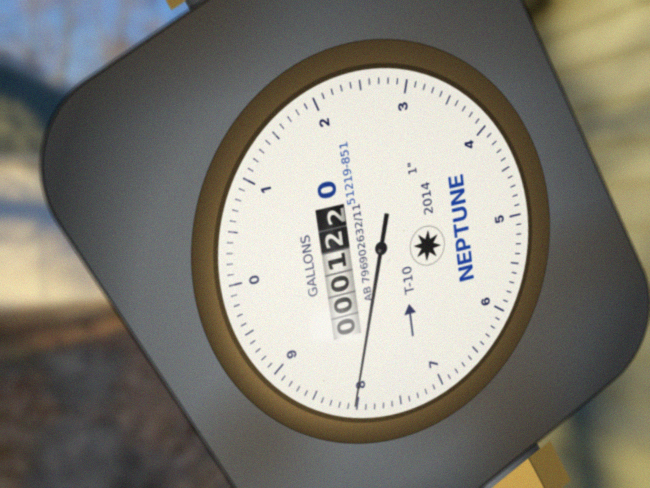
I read 1218.0 (gal)
